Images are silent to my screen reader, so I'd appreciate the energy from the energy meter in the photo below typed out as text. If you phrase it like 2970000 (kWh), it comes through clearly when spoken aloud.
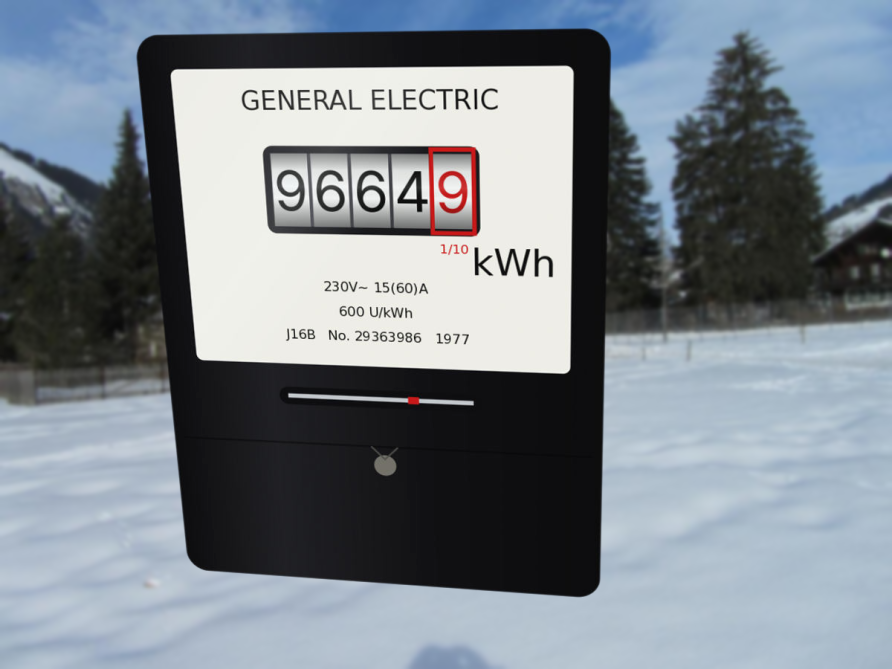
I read 9664.9 (kWh)
